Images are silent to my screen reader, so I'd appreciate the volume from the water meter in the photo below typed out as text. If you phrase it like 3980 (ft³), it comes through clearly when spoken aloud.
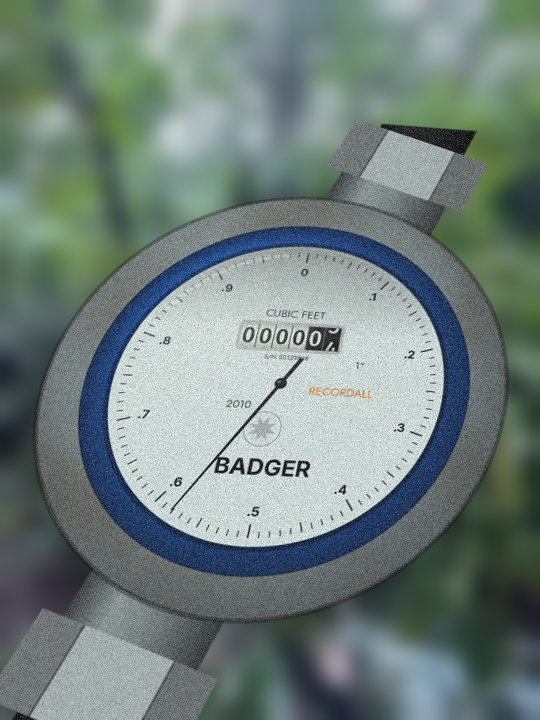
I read 3.58 (ft³)
